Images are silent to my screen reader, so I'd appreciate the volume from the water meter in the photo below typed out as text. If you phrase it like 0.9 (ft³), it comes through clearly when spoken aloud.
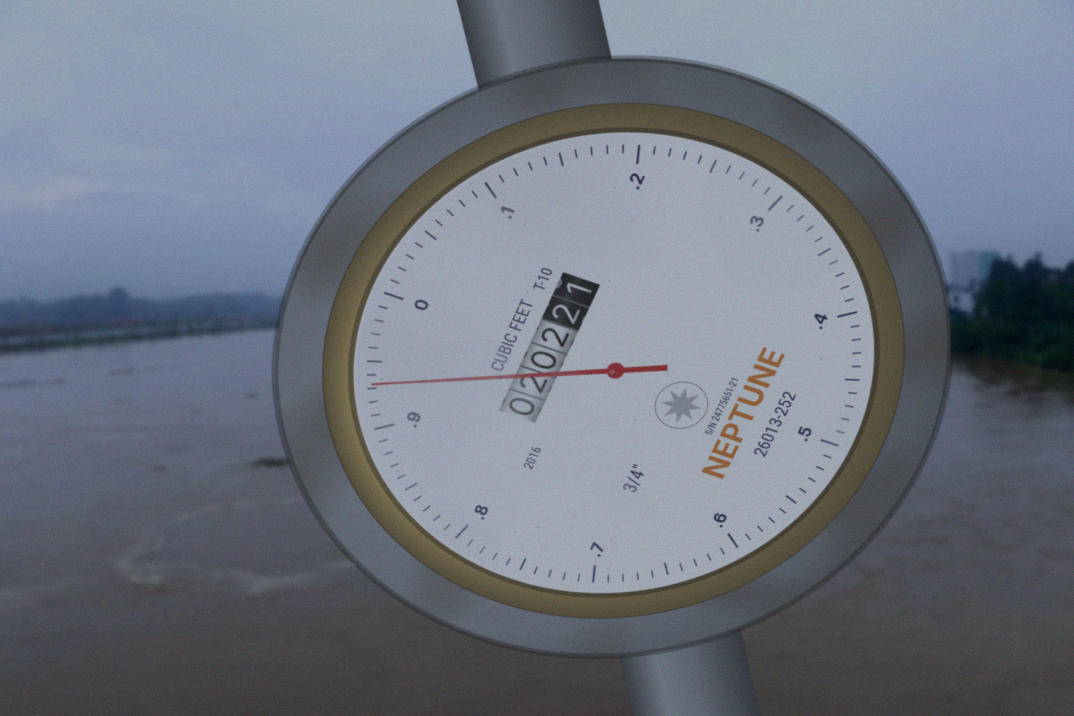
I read 20220.93 (ft³)
